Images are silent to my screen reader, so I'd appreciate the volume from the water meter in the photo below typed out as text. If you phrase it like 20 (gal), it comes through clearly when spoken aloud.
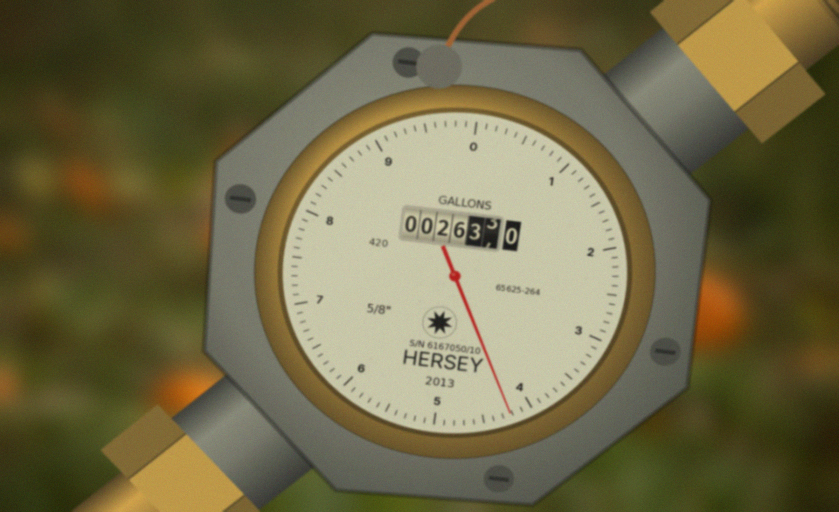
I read 26334.2 (gal)
